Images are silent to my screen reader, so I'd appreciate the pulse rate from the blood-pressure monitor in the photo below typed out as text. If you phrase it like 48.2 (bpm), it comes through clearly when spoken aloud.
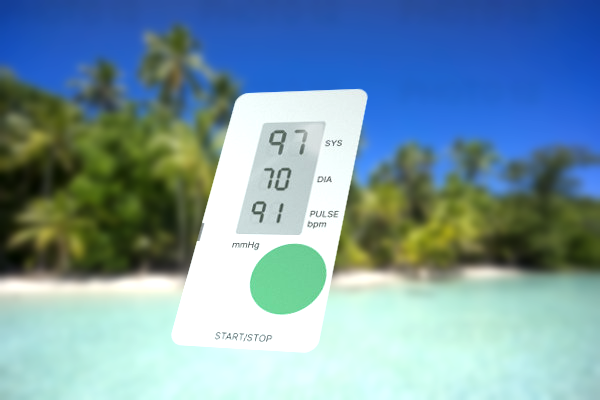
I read 91 (bpm)
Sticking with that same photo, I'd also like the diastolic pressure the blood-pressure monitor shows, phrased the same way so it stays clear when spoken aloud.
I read 70 (mmHg)
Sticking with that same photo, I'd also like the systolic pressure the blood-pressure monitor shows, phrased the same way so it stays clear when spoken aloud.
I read 97 (mmHg)
